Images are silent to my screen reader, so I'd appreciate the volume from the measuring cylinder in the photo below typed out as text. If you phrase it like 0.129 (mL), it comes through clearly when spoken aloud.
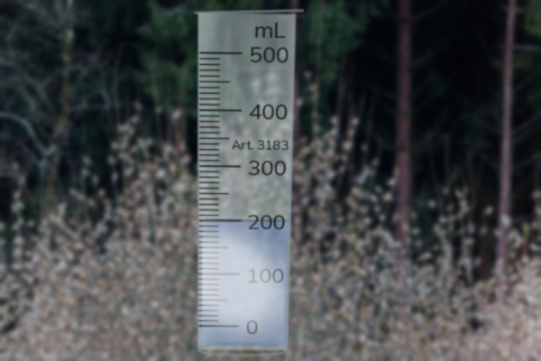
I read 200 (mL)
